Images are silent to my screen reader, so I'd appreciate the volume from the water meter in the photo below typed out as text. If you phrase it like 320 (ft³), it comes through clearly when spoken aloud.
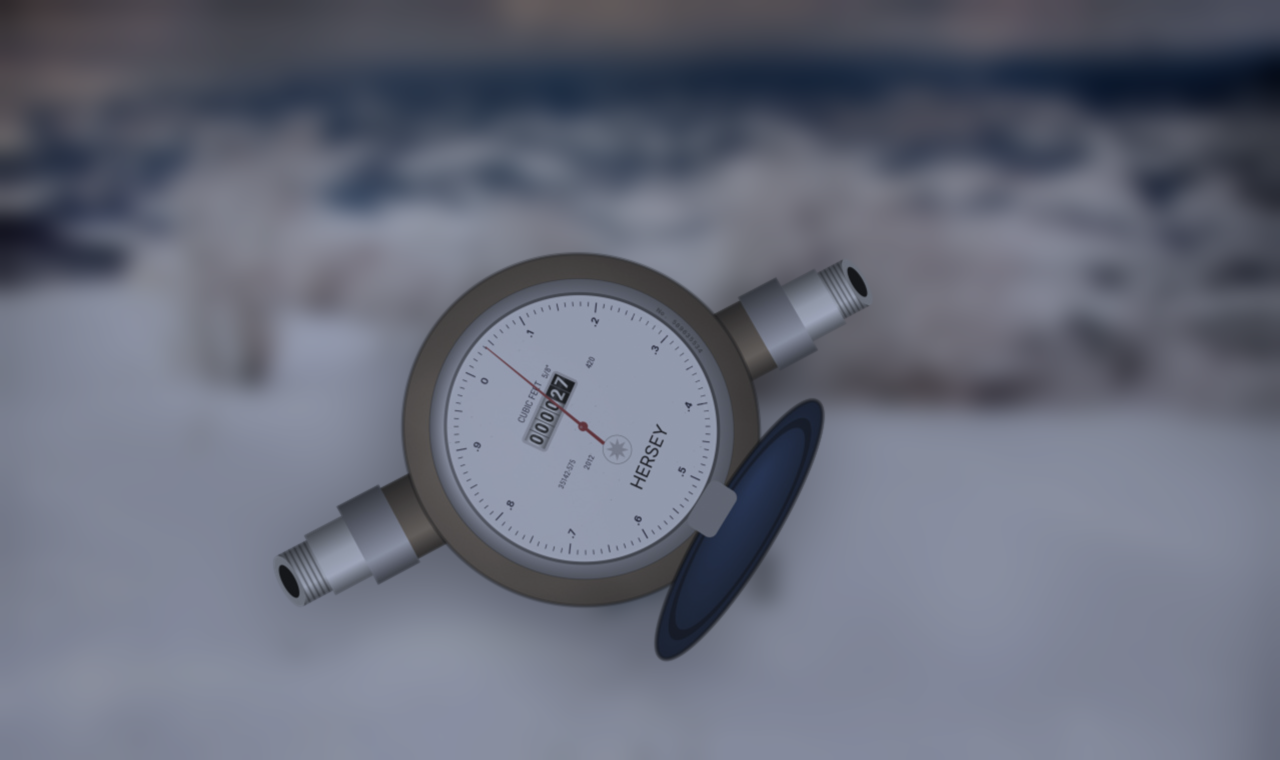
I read 27.04 (ft³)
